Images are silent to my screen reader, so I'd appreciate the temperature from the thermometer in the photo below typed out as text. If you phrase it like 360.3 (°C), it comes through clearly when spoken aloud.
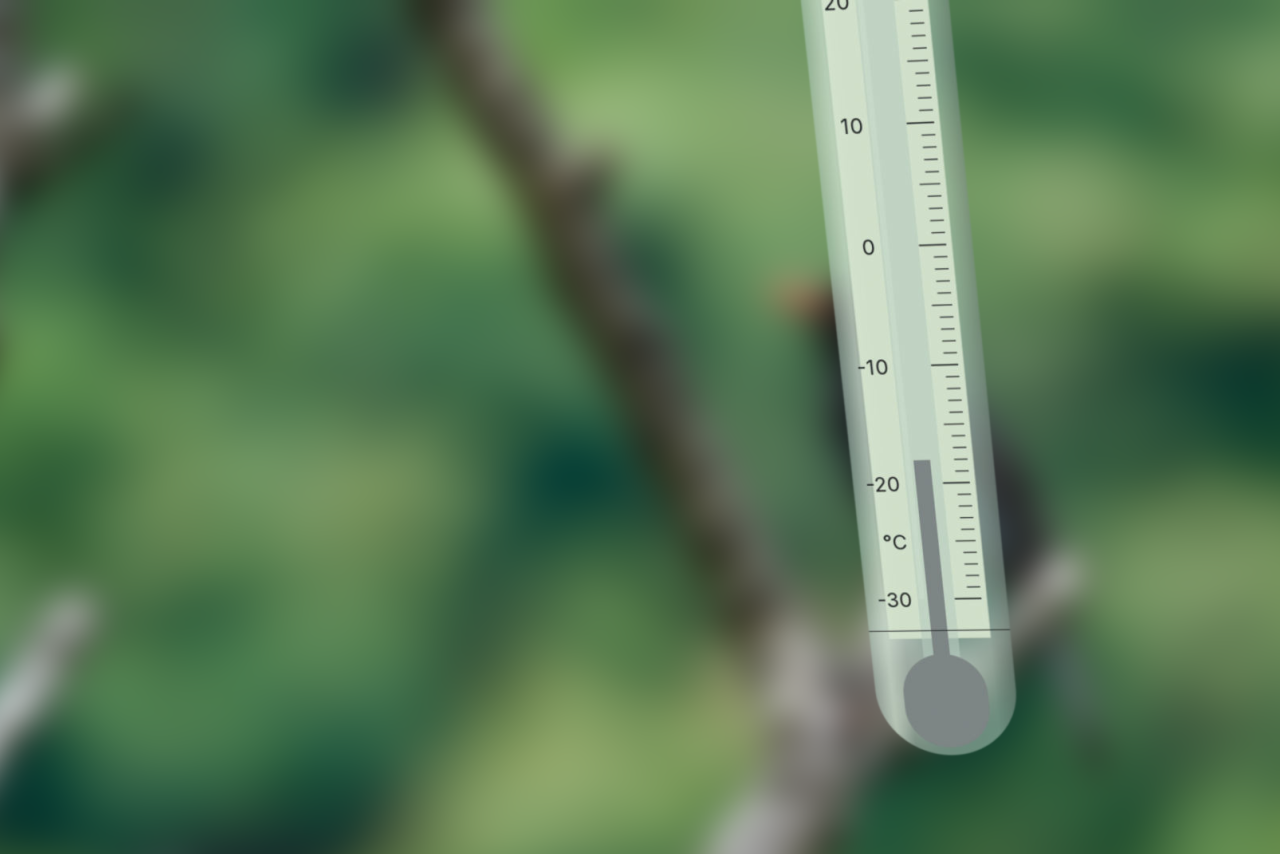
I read -18 (°C)
